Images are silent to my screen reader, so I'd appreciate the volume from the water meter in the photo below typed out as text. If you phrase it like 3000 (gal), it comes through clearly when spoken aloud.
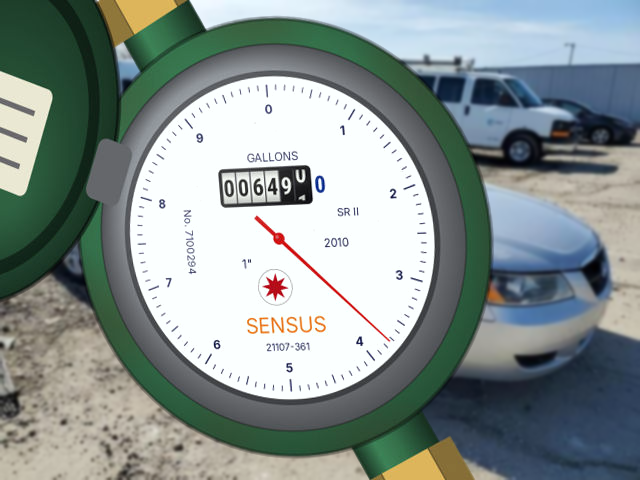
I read 64903.7 (gal)
